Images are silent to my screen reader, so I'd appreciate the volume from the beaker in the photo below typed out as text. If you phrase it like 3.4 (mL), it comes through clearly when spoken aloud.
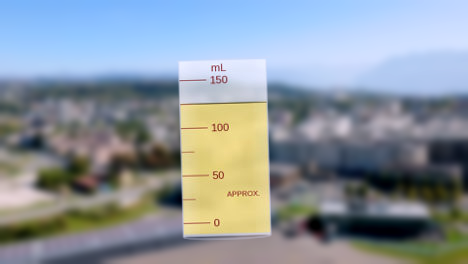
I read 125 (mL)
